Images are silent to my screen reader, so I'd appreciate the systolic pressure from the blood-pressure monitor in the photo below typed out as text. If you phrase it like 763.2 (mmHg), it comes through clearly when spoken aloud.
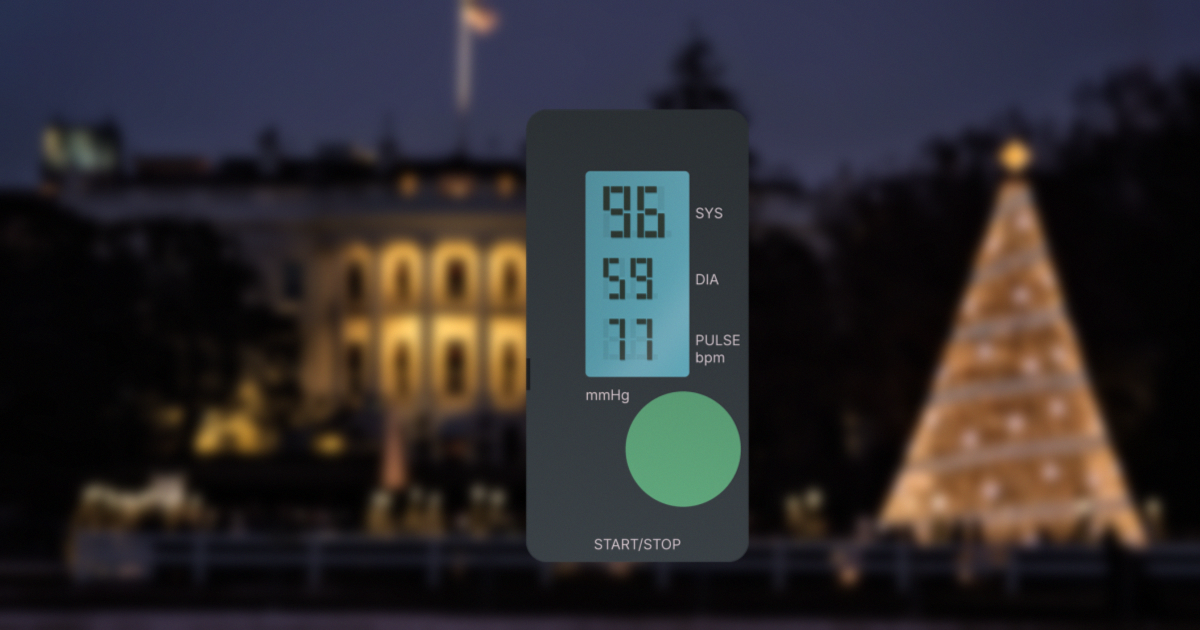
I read 96 (mmHg)
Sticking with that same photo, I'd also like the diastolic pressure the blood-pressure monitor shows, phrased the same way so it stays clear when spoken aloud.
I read 59 (mmHg)
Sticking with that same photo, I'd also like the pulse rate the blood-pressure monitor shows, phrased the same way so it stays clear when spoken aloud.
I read 77 (bpm)
